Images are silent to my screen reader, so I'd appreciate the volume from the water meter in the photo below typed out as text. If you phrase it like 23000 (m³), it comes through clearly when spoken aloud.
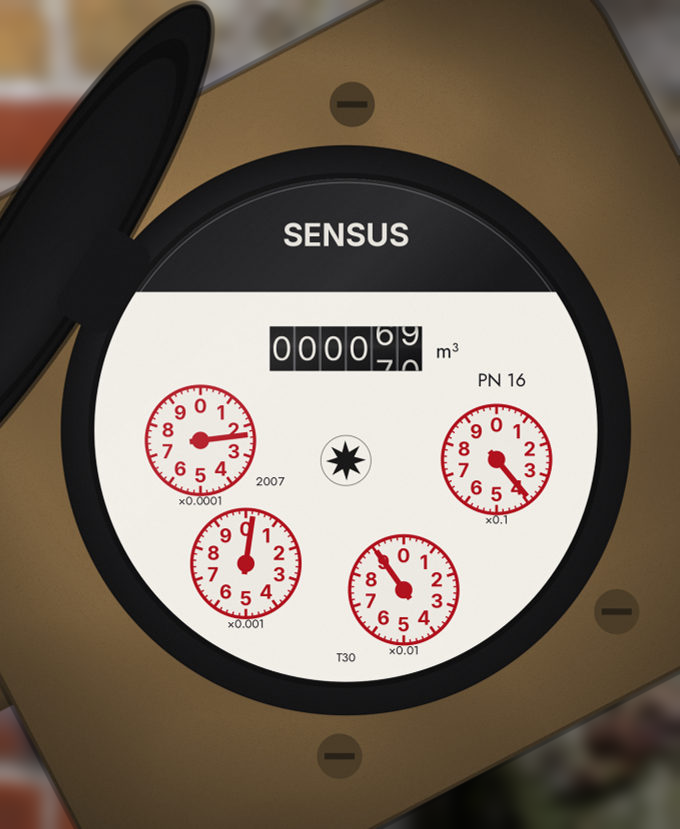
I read 69.3902 (m³)
